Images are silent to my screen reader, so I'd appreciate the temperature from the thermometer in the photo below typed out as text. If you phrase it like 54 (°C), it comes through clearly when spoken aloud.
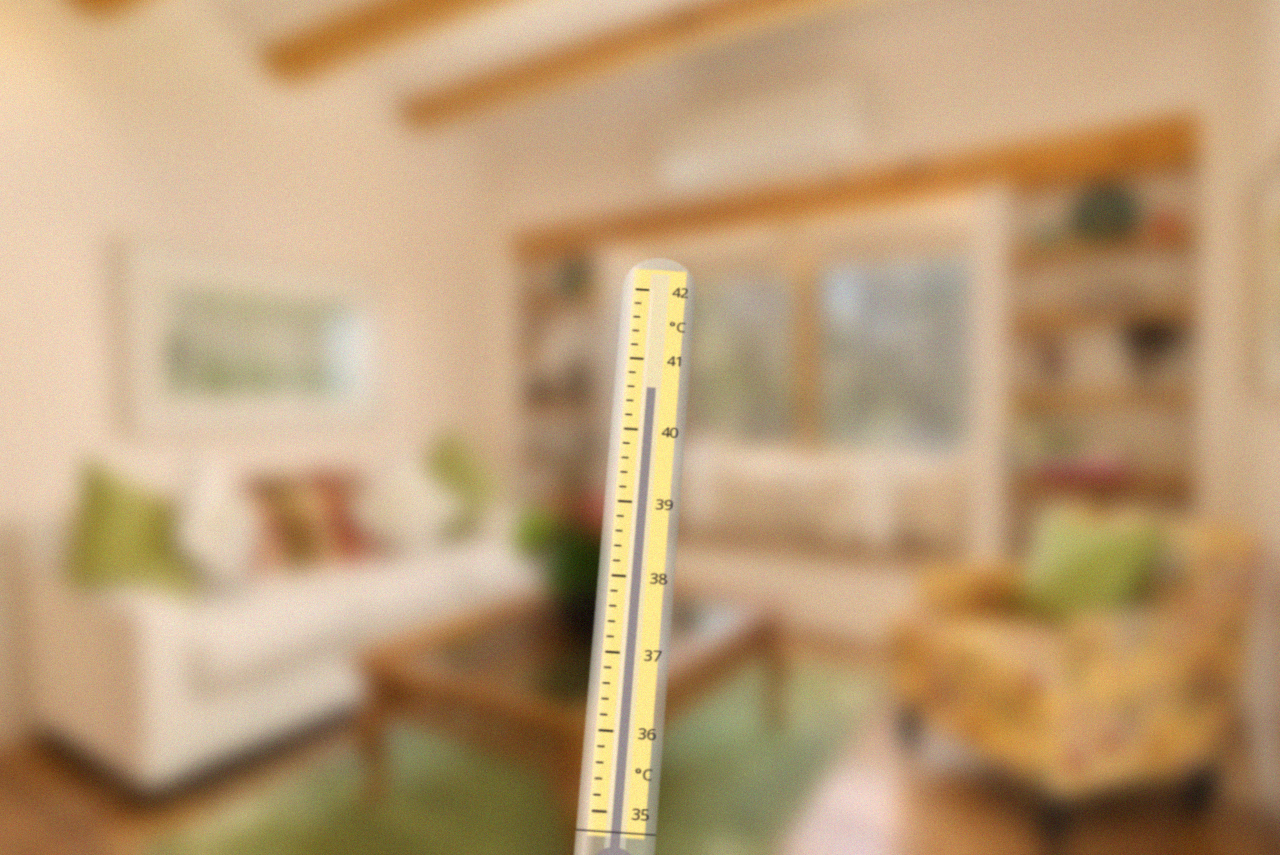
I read 40.6 (°C)
